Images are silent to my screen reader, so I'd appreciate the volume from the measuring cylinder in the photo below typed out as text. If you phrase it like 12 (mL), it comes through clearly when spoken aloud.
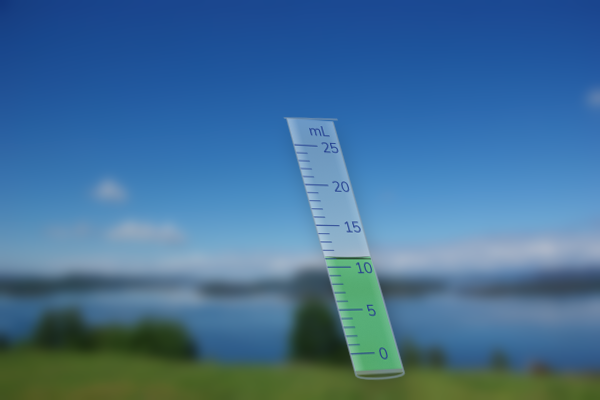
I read 11 (mL)
